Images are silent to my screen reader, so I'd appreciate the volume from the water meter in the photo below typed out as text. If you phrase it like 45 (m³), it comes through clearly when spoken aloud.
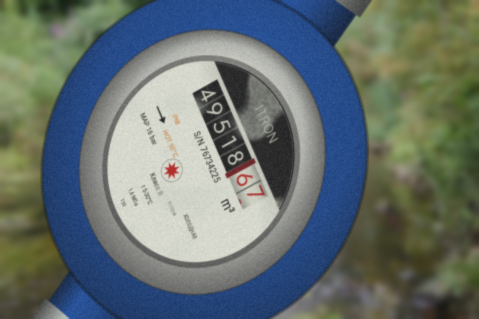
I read 49518.67 (m³)
